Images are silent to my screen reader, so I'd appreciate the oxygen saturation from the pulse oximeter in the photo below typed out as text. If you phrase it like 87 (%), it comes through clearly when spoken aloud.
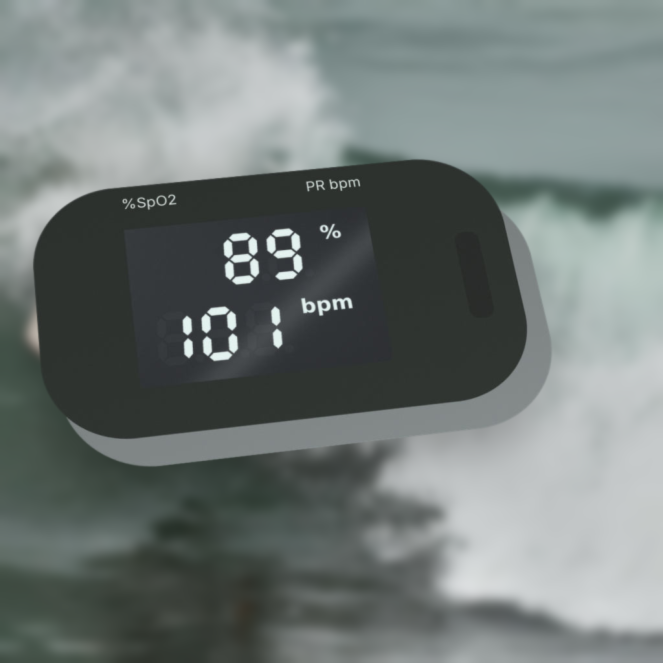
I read 89 (%)
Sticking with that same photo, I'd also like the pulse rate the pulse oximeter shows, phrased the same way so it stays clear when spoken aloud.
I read 101 (bpm)
